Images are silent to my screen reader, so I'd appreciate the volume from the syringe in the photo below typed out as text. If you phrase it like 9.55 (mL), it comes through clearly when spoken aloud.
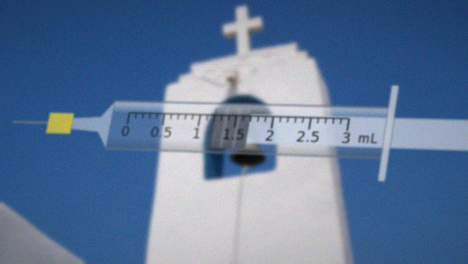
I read 1.2 (mL)
